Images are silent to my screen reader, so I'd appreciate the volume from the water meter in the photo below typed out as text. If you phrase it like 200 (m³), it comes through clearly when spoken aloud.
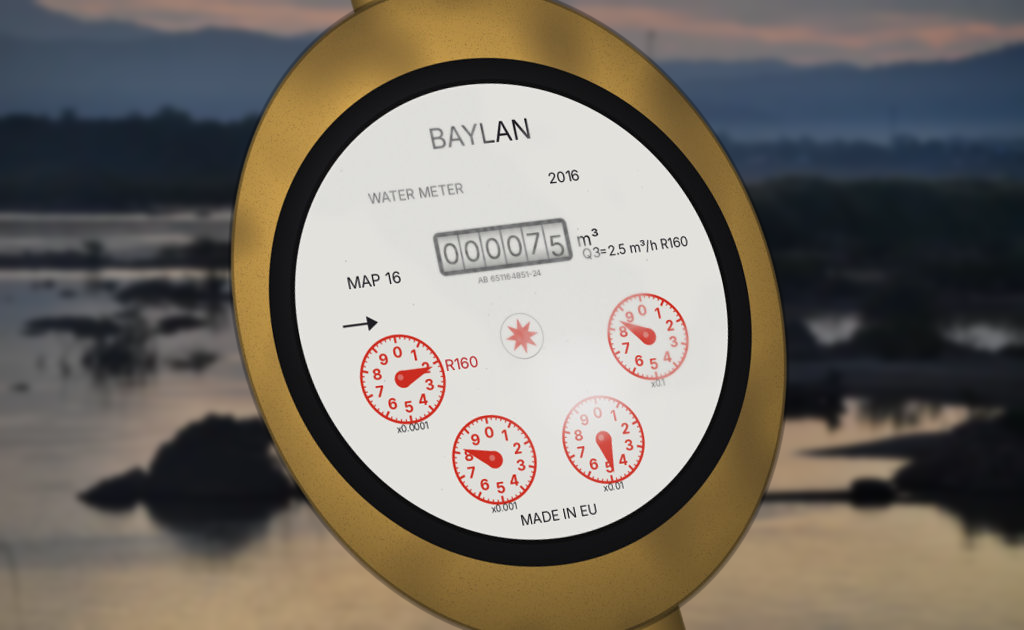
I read 74.8482 (m³)
